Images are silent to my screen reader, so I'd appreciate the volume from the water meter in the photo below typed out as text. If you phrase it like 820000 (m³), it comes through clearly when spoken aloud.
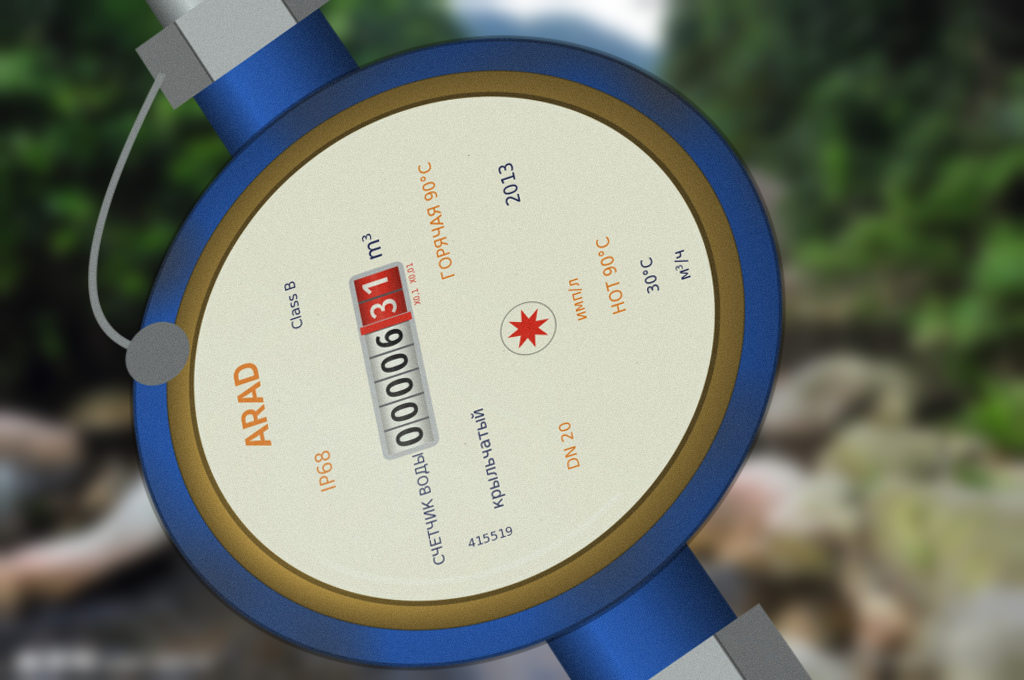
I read 6.31 (m³)
